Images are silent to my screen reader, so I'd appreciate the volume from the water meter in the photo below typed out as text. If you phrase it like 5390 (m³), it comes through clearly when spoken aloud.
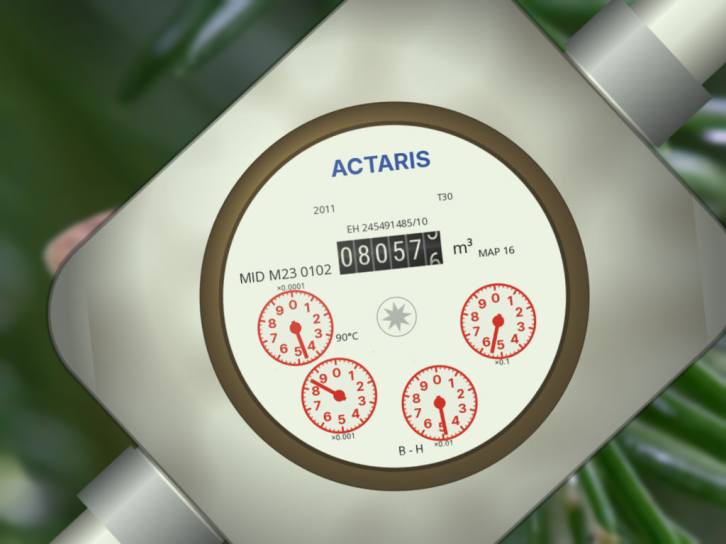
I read 80575.5484 (m³)
